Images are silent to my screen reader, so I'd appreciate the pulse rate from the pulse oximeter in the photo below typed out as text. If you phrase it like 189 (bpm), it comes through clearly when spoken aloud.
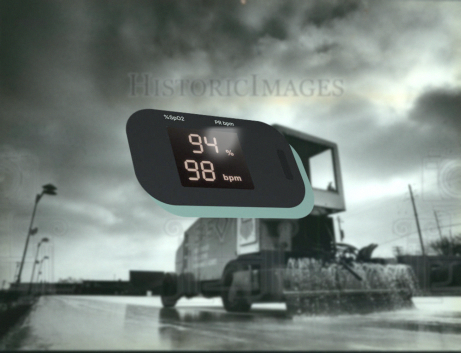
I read 98 (bpm)
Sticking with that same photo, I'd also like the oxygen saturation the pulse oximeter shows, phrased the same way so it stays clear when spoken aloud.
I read 94 (%)
